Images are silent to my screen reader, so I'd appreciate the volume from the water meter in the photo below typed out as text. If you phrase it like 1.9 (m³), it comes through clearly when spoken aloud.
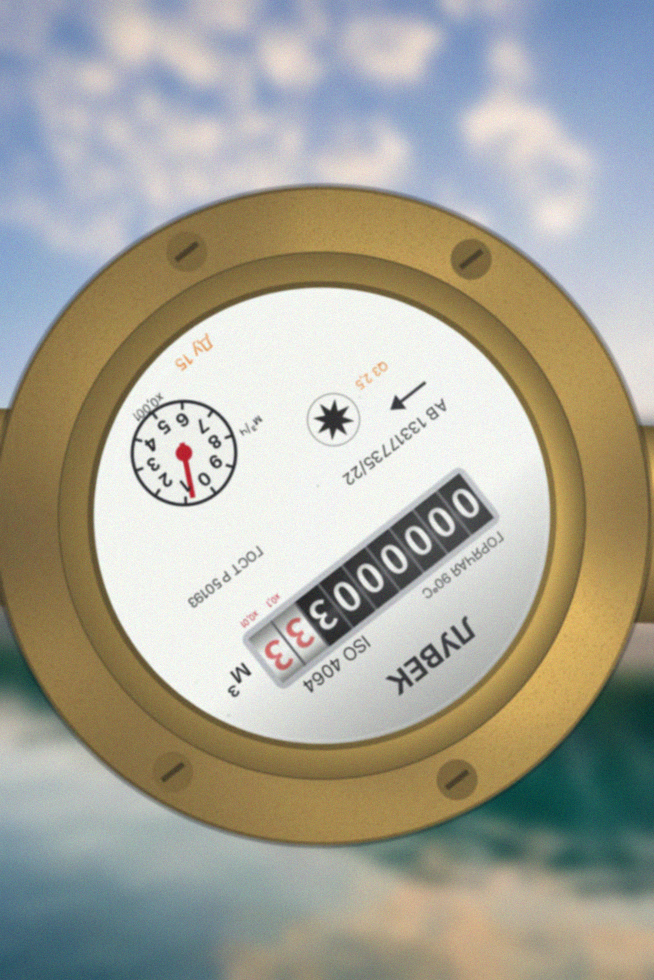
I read 3.330 (m³)
